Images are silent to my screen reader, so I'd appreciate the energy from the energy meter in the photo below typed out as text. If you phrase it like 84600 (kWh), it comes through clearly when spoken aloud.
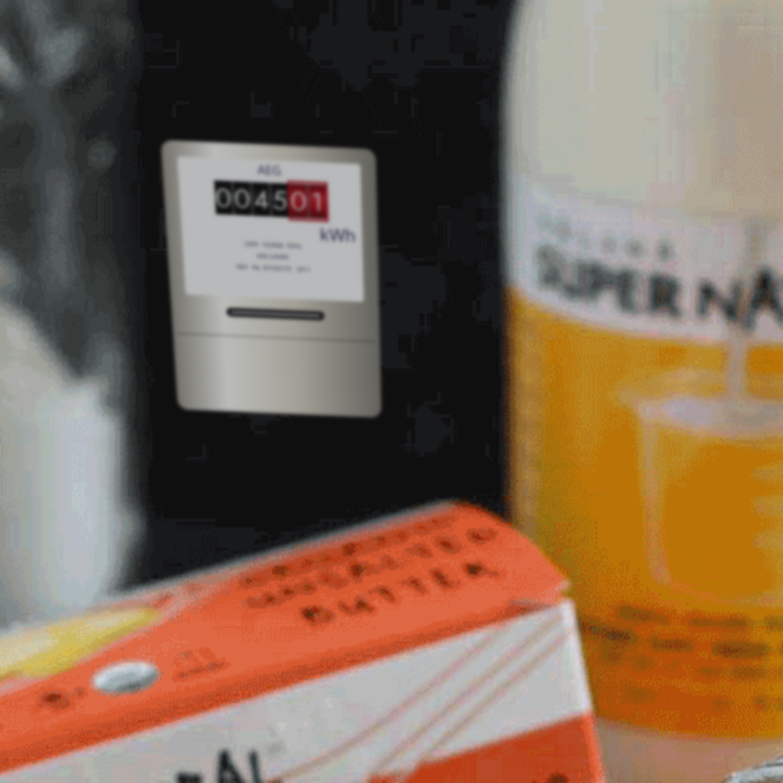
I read 45.01 (kWh)
